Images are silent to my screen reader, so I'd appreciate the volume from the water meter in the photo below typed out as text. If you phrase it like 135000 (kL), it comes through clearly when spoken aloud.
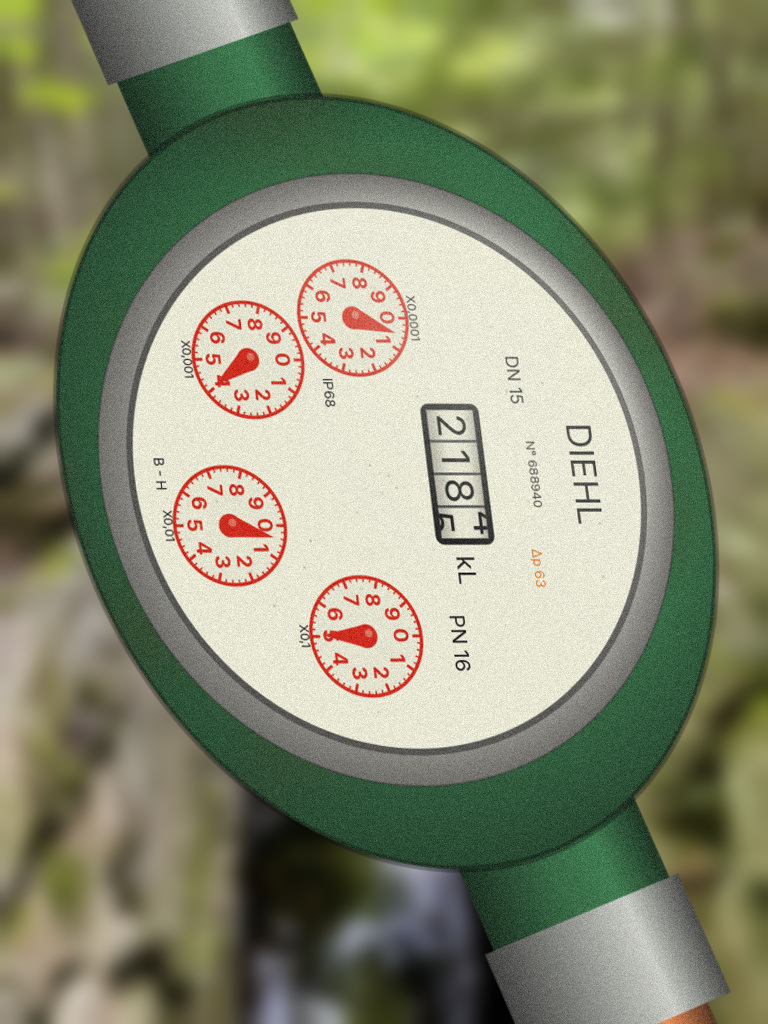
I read 2184.5040 (kL)
